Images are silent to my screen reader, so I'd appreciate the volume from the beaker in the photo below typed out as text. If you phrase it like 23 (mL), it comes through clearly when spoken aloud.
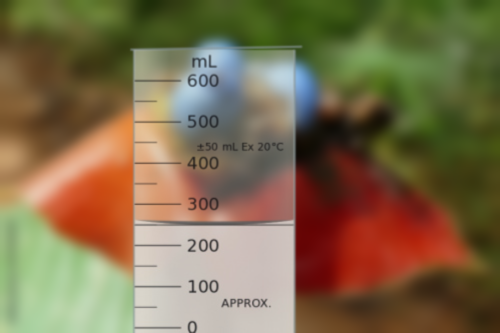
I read 250 (mL)
